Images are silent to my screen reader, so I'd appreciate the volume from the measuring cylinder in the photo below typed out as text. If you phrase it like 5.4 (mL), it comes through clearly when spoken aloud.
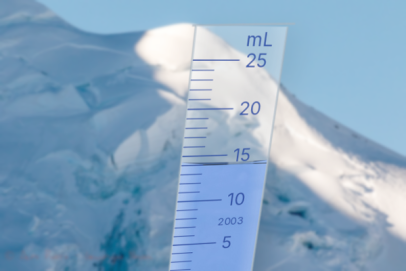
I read 14 (mL)
